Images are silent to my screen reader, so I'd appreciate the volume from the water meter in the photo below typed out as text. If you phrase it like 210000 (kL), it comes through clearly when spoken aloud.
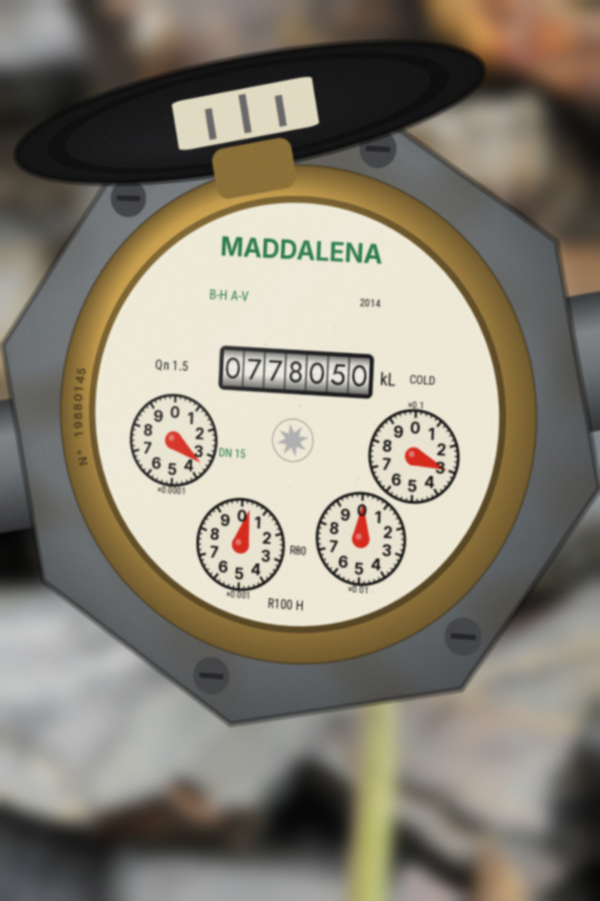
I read 778050.3003 (kL)
